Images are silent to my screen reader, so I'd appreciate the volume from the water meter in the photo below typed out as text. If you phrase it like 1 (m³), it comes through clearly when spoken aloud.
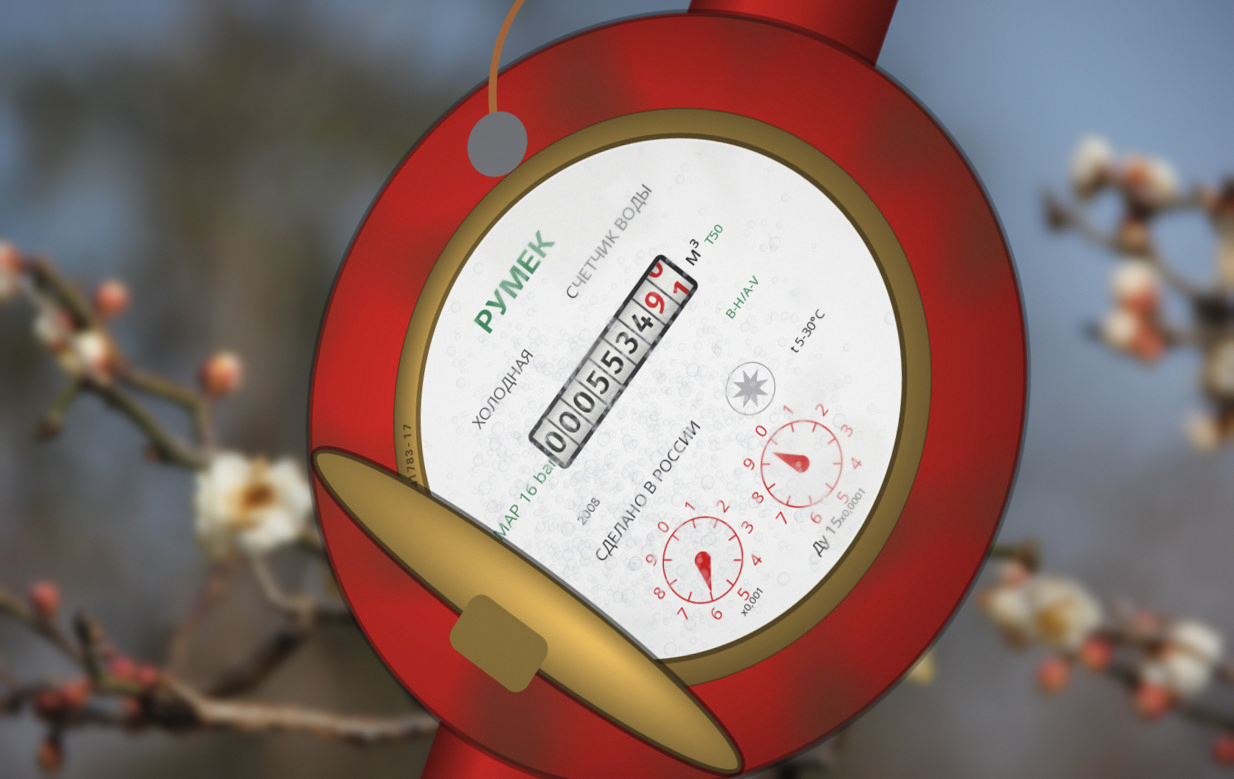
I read 5534.9059 (m³)
